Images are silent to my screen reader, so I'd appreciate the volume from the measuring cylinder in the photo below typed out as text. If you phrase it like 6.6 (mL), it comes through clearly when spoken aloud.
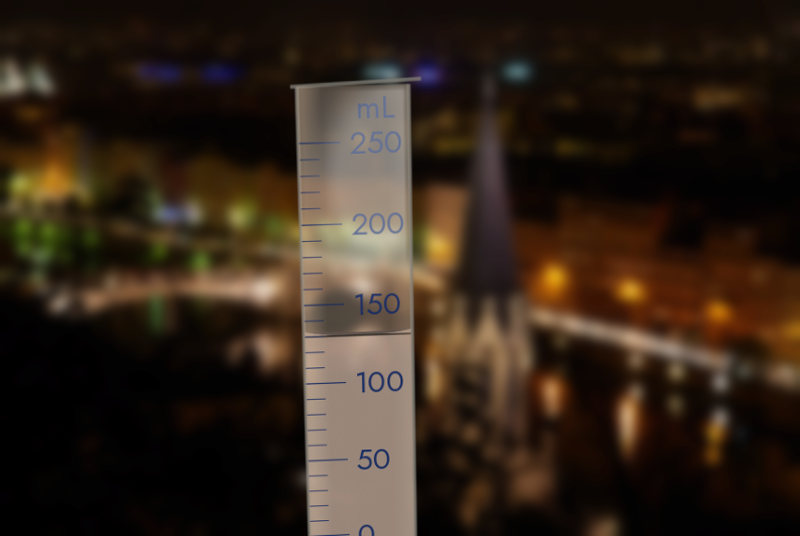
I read 130 (mL)
